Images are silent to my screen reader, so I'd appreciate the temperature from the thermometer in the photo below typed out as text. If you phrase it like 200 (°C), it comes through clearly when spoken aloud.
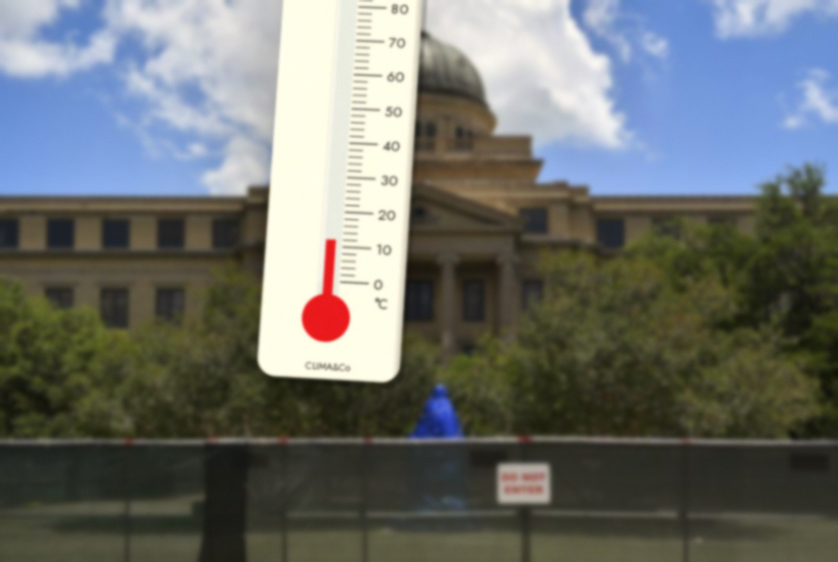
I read 12 (°C)
